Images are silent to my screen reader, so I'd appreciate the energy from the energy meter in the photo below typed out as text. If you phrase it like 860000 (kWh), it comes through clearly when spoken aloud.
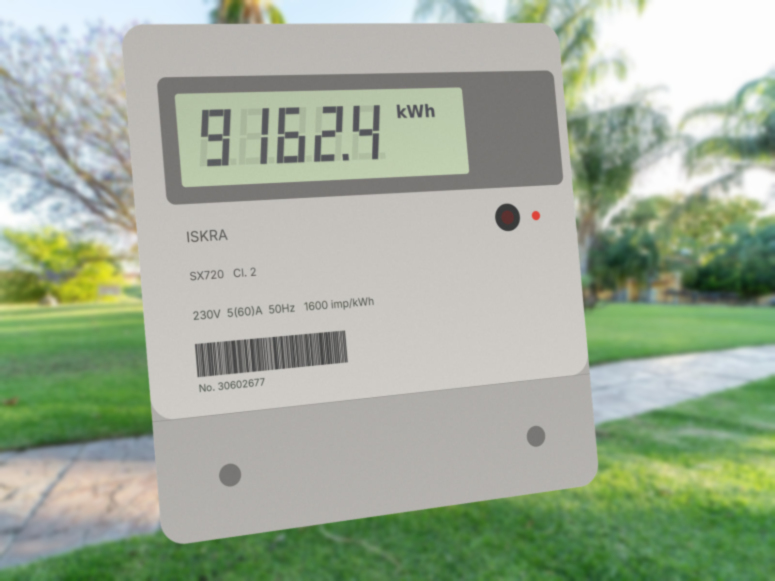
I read 9162.4 (kWh)
